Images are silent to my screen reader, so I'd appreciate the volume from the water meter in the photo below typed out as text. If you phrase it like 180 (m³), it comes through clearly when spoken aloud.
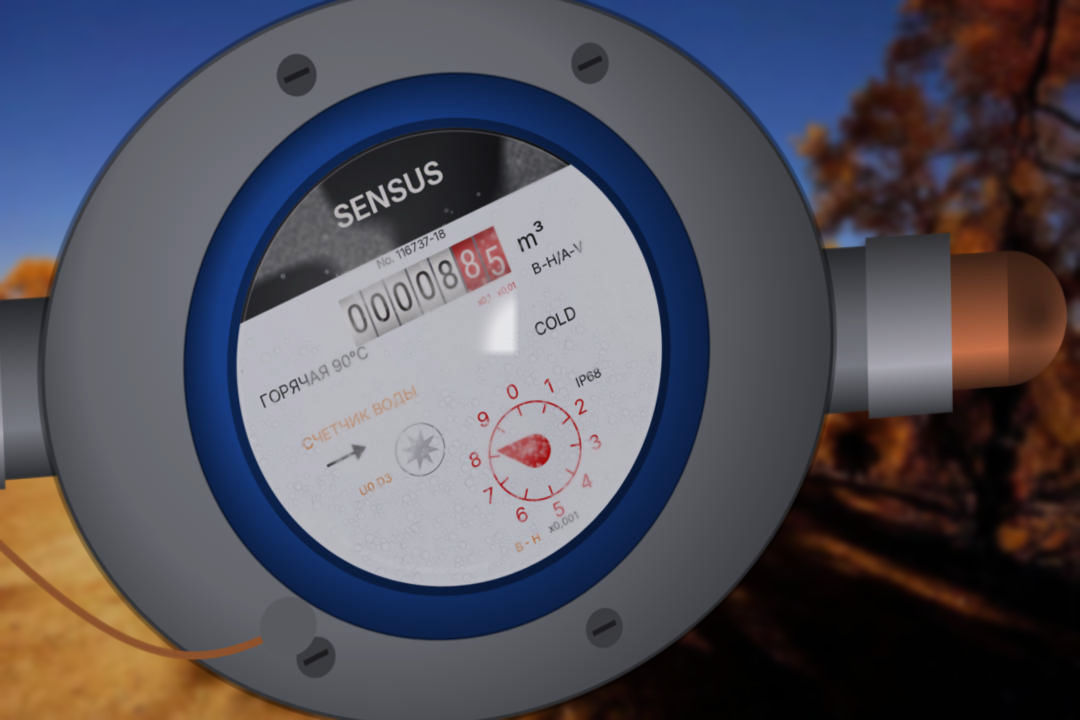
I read 8.848 (m³)
